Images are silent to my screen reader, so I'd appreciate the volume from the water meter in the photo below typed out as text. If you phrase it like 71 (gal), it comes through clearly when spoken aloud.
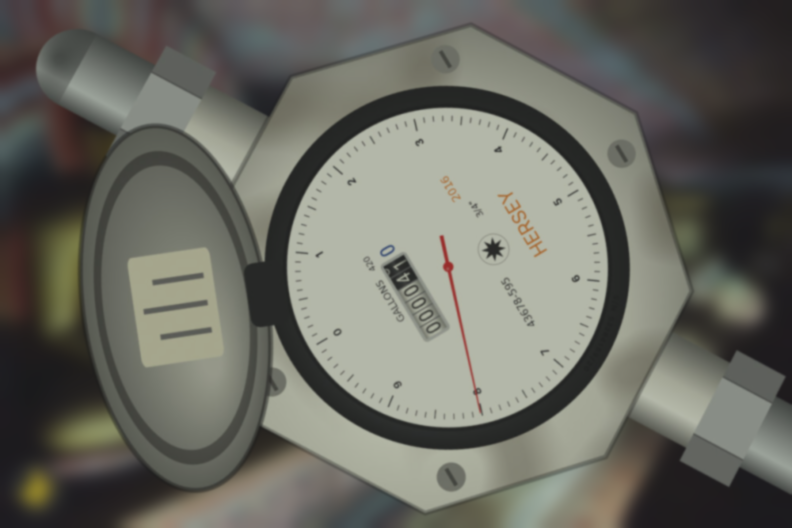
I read 408.0 (gal)
